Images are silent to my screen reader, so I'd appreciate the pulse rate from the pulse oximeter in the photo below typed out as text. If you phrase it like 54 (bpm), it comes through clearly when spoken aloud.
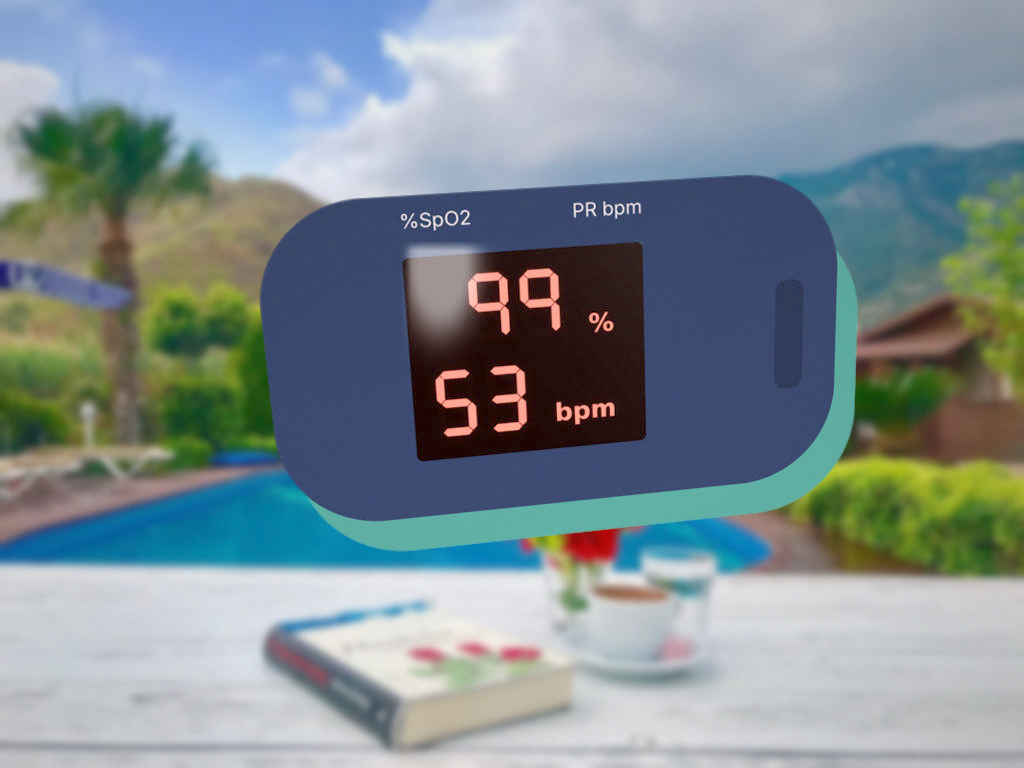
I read 53 (bpm)
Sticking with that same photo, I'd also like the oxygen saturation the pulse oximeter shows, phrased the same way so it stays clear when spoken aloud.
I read 99 (%)
